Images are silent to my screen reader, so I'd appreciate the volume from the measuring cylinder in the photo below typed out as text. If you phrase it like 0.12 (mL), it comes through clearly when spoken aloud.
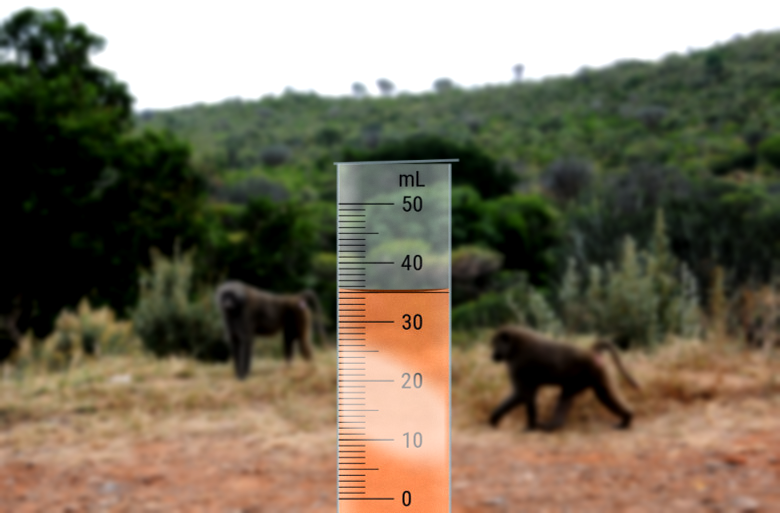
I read 35 (mL)
